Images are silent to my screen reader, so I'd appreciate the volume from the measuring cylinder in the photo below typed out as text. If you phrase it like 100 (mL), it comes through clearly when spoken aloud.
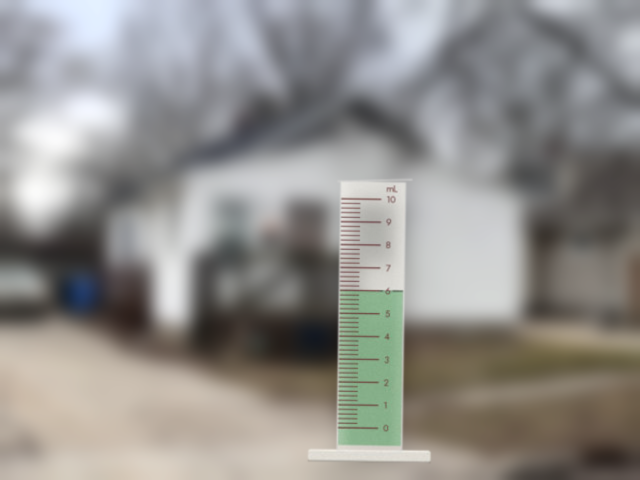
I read 6 (mL)
